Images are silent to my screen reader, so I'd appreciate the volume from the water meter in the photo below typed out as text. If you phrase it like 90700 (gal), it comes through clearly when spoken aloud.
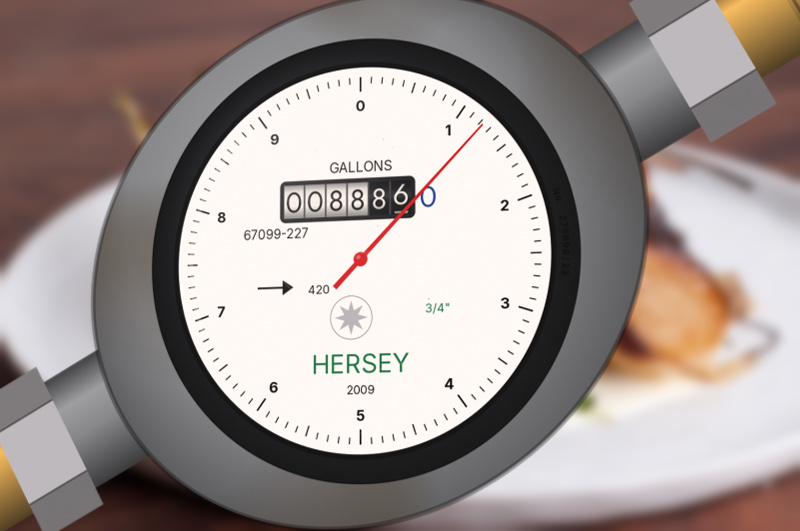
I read 88861.2 (gal)
